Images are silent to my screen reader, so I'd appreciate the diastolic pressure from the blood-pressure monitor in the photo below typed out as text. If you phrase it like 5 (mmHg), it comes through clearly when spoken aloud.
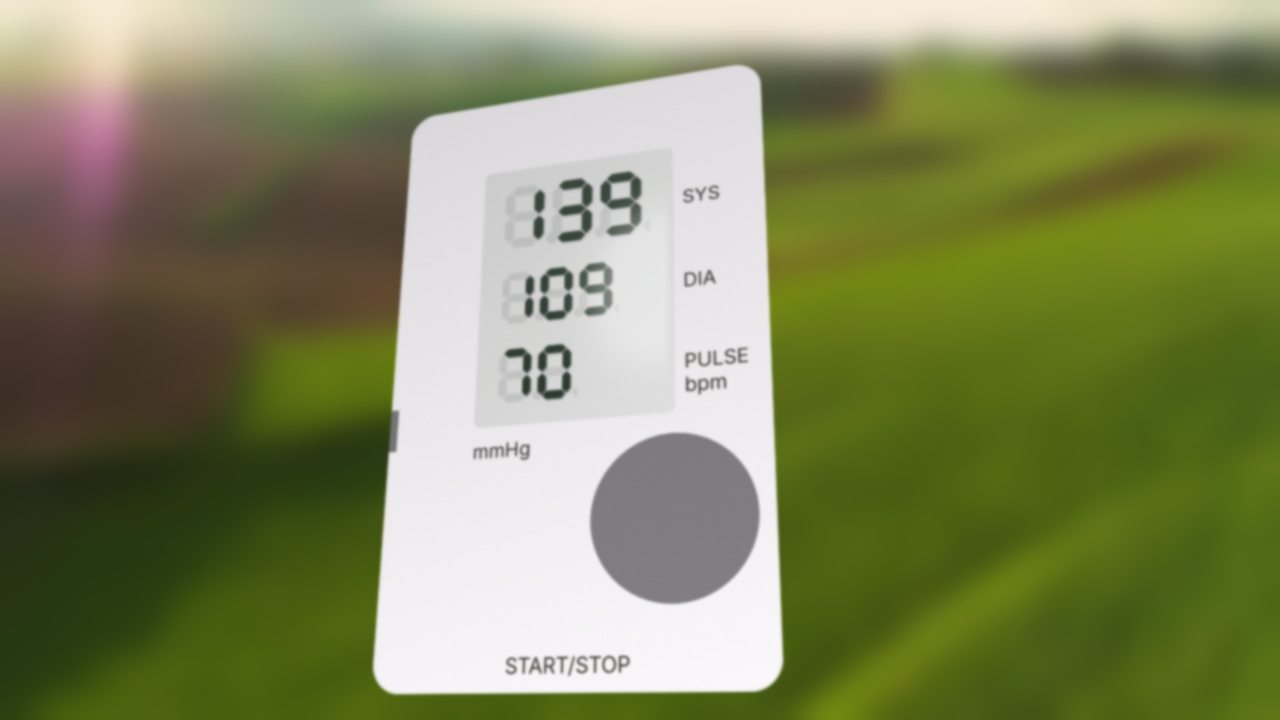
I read 109 (mmHg)
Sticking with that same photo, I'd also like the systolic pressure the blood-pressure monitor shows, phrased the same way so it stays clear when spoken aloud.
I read 139 (mmHg)
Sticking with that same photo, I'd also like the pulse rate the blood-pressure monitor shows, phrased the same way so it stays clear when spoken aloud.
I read 70 (bpm)
